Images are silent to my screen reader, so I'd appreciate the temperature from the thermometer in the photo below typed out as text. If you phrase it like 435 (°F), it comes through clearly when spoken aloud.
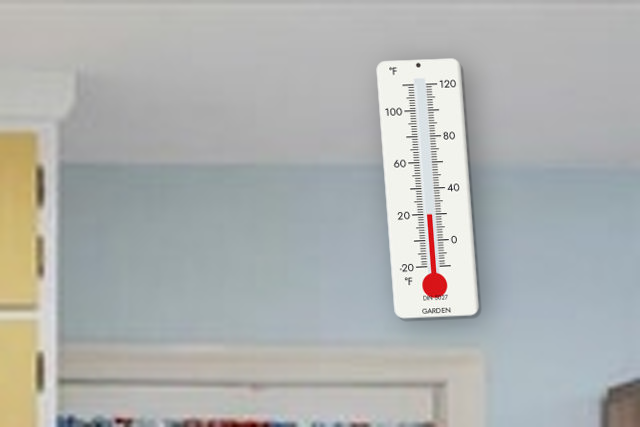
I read 20 (°F)
